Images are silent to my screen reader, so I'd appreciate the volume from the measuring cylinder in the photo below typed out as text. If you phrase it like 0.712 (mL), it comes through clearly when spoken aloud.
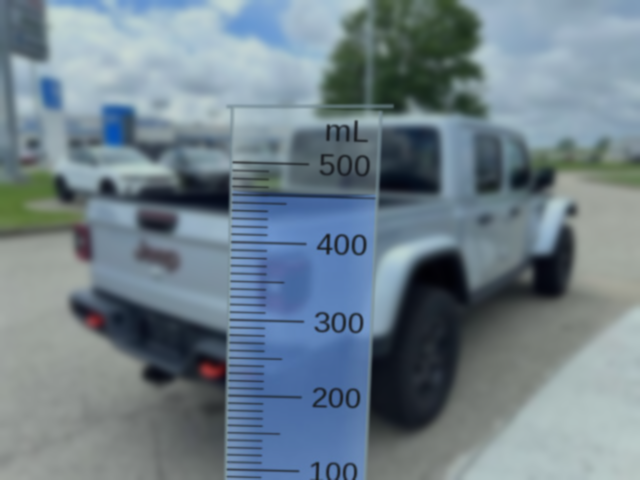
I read 460 (mL)
